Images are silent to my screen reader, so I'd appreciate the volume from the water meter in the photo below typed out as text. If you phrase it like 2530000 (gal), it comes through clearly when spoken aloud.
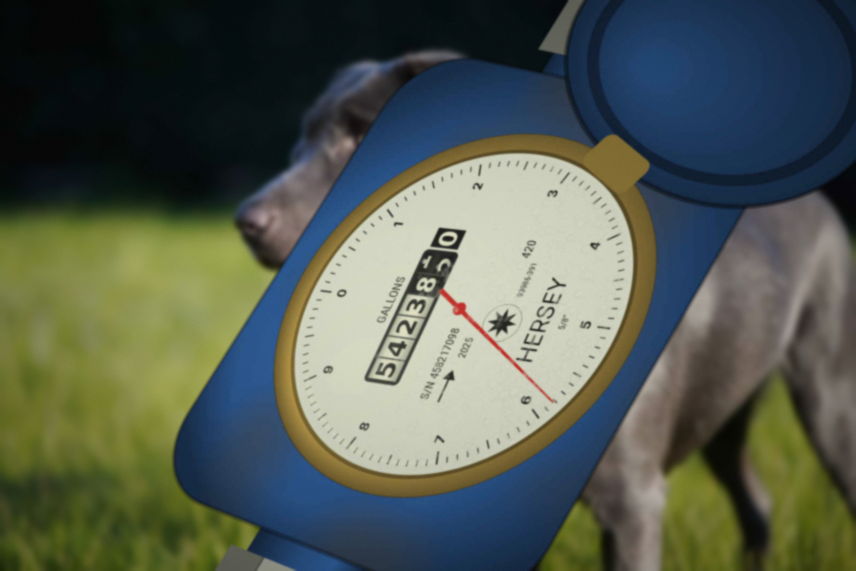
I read 5423815.8 (gal)
